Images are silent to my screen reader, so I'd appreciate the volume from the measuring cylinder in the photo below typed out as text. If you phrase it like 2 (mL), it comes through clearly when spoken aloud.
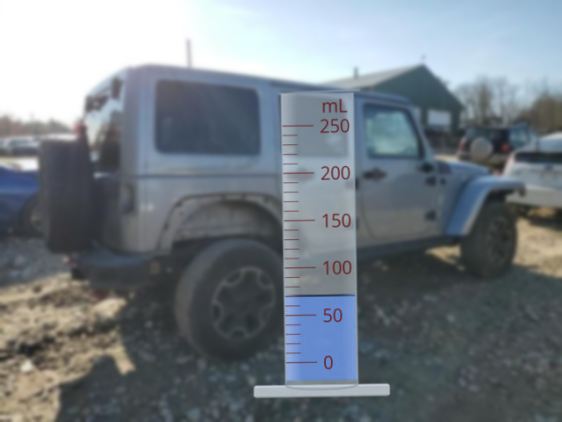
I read 70 (mL)
